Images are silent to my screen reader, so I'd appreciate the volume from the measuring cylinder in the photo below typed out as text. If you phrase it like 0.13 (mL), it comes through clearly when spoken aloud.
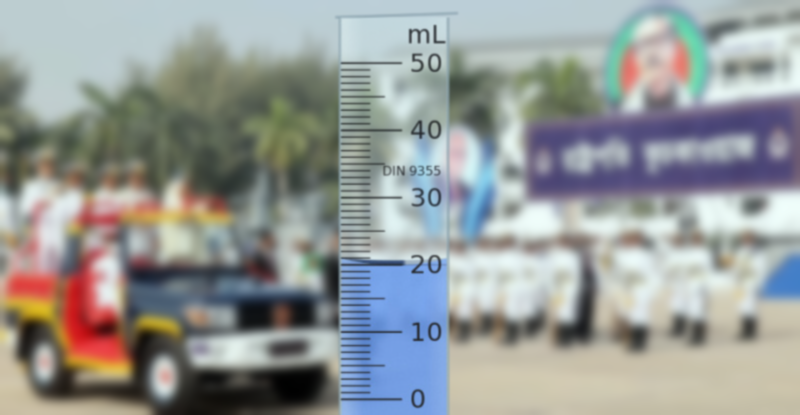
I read 20 (mL)
